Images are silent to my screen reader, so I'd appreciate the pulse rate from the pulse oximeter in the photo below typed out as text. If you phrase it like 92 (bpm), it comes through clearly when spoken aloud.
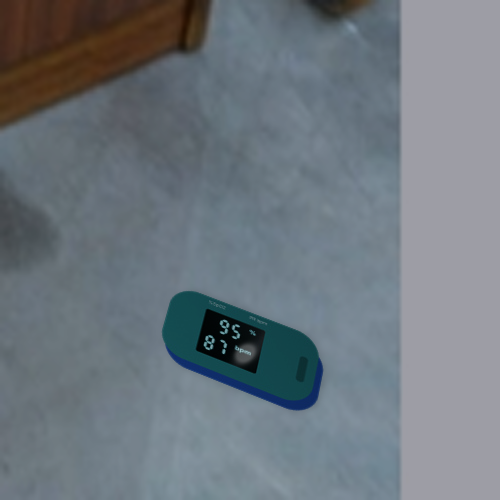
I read 87 (bpm)
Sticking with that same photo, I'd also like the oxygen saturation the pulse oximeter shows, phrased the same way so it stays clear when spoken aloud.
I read 95 (%)
